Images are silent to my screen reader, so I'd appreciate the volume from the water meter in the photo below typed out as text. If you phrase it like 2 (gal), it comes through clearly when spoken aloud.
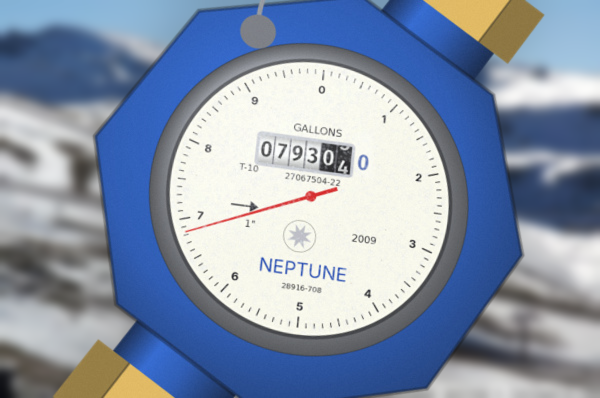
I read 793036.8 (gal)
